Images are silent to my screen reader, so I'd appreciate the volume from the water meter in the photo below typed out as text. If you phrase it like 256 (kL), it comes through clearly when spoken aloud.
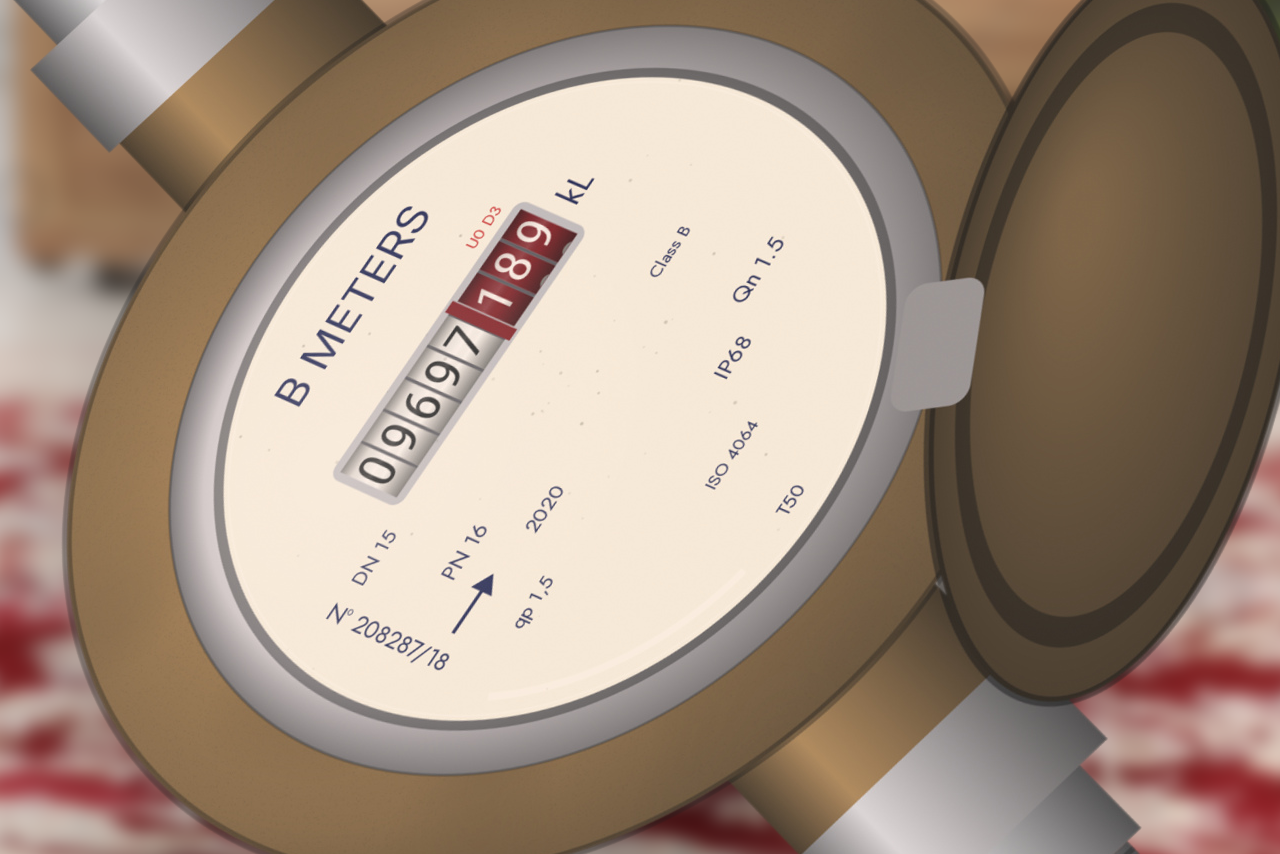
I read 9697.189 (kL)
